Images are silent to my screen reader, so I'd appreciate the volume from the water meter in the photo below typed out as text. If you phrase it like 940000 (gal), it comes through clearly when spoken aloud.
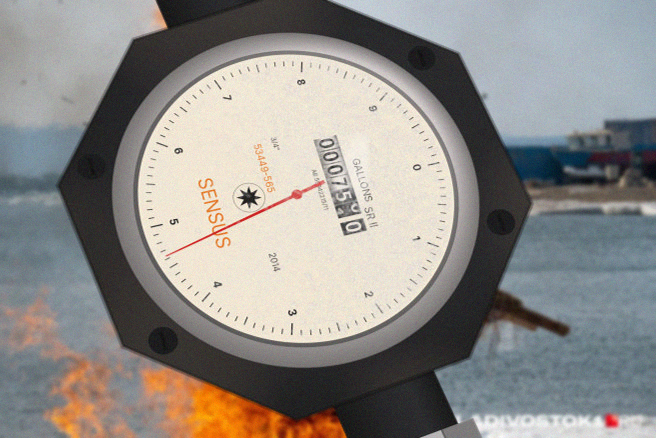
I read 7504.6 (gal)
